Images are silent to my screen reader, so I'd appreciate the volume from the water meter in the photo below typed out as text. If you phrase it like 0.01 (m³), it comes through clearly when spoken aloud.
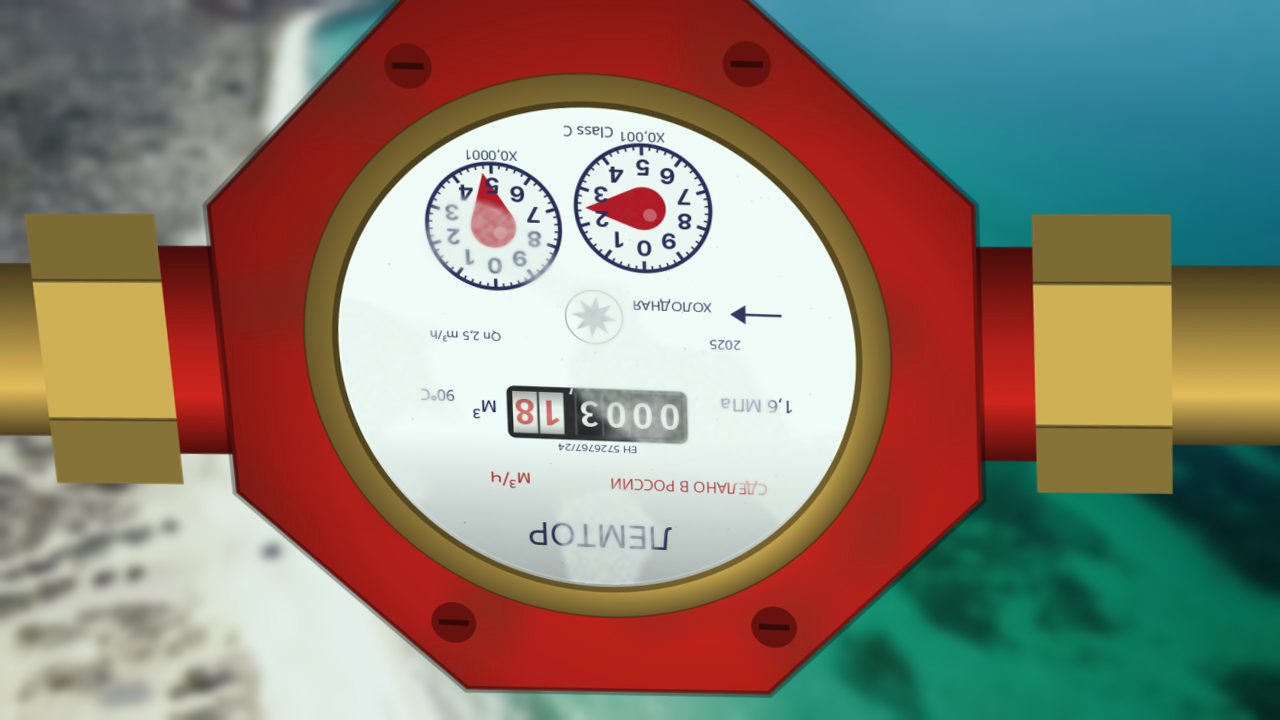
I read 3.1824 (m³)
